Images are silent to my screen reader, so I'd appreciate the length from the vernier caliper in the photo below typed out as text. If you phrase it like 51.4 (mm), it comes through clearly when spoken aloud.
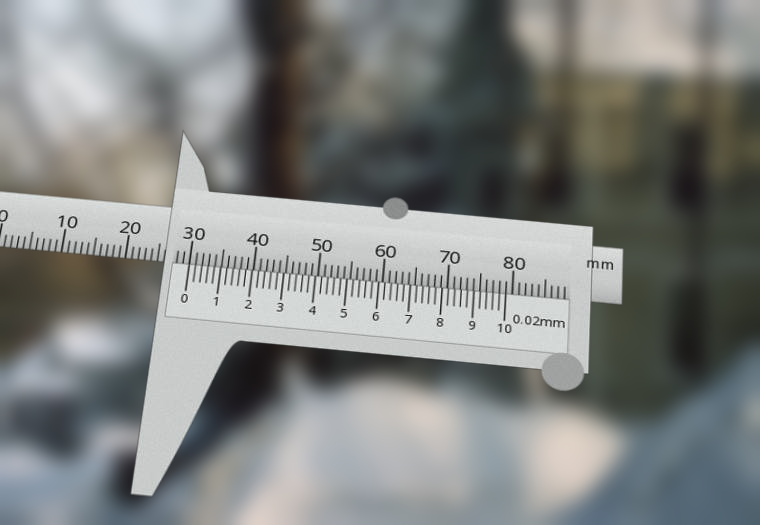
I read 30.0 (mm)
